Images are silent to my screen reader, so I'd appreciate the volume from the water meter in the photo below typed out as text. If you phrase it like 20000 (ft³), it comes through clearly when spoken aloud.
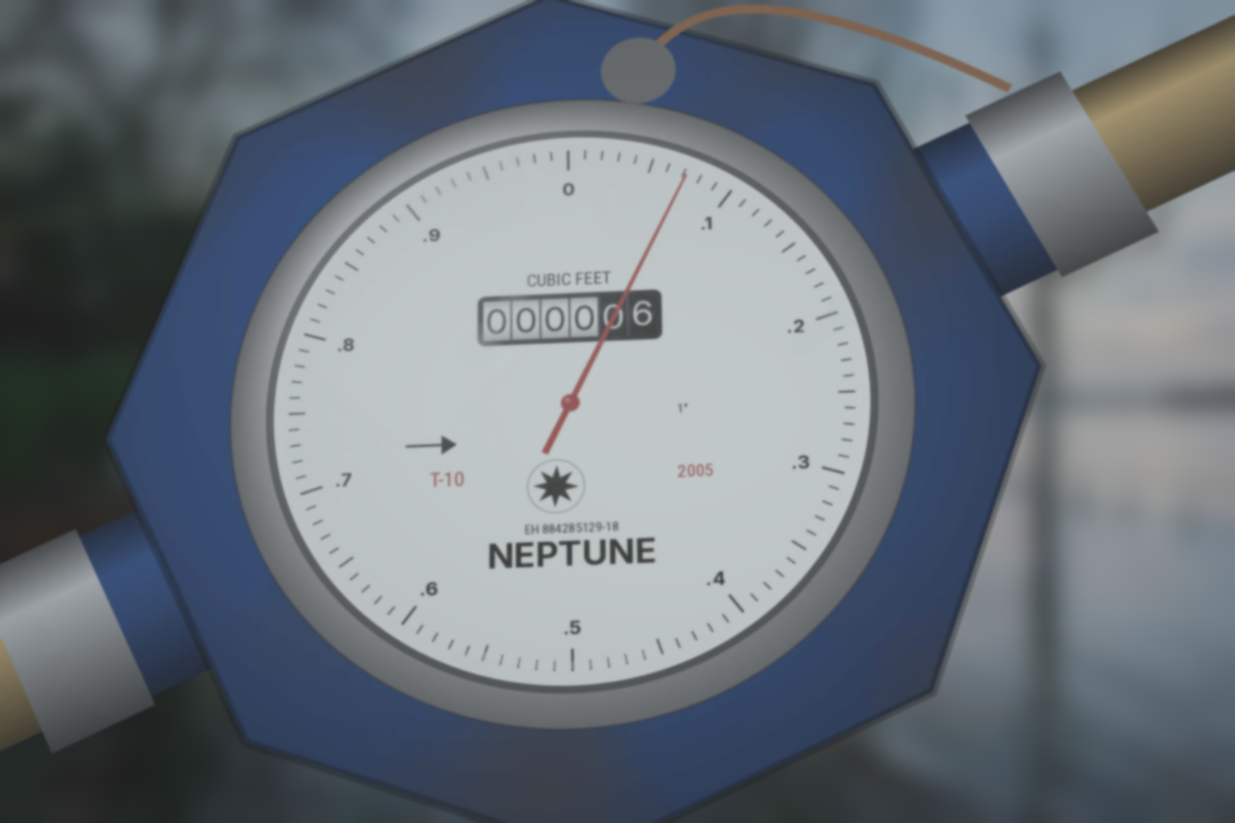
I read 6.07 (ft³)
